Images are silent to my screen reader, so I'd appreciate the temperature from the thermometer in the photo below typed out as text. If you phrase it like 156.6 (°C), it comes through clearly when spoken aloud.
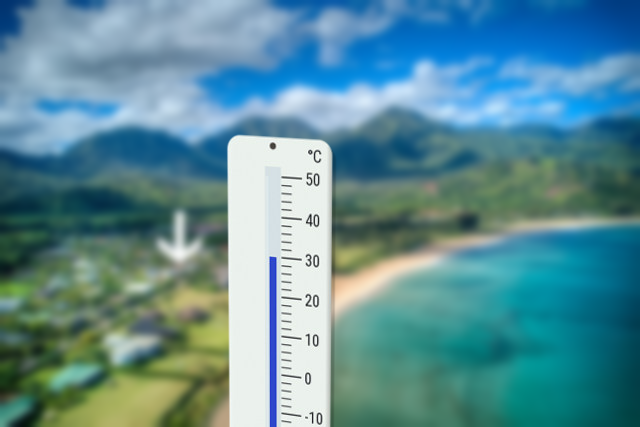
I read 30 (°C)
